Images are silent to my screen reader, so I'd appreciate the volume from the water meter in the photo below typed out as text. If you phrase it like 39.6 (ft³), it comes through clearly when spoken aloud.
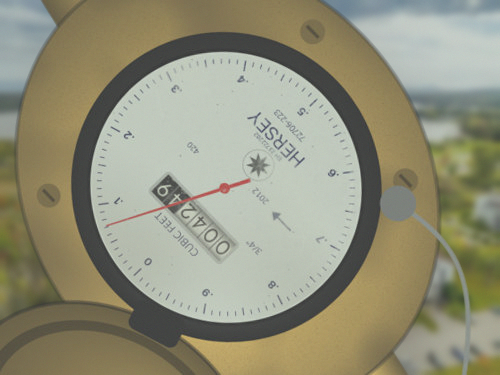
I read 4249.07 (ft³)
